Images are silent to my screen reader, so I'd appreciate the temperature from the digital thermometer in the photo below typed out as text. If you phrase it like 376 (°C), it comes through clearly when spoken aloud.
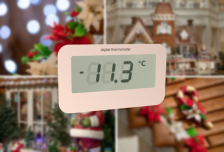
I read -11.3 (°C)
